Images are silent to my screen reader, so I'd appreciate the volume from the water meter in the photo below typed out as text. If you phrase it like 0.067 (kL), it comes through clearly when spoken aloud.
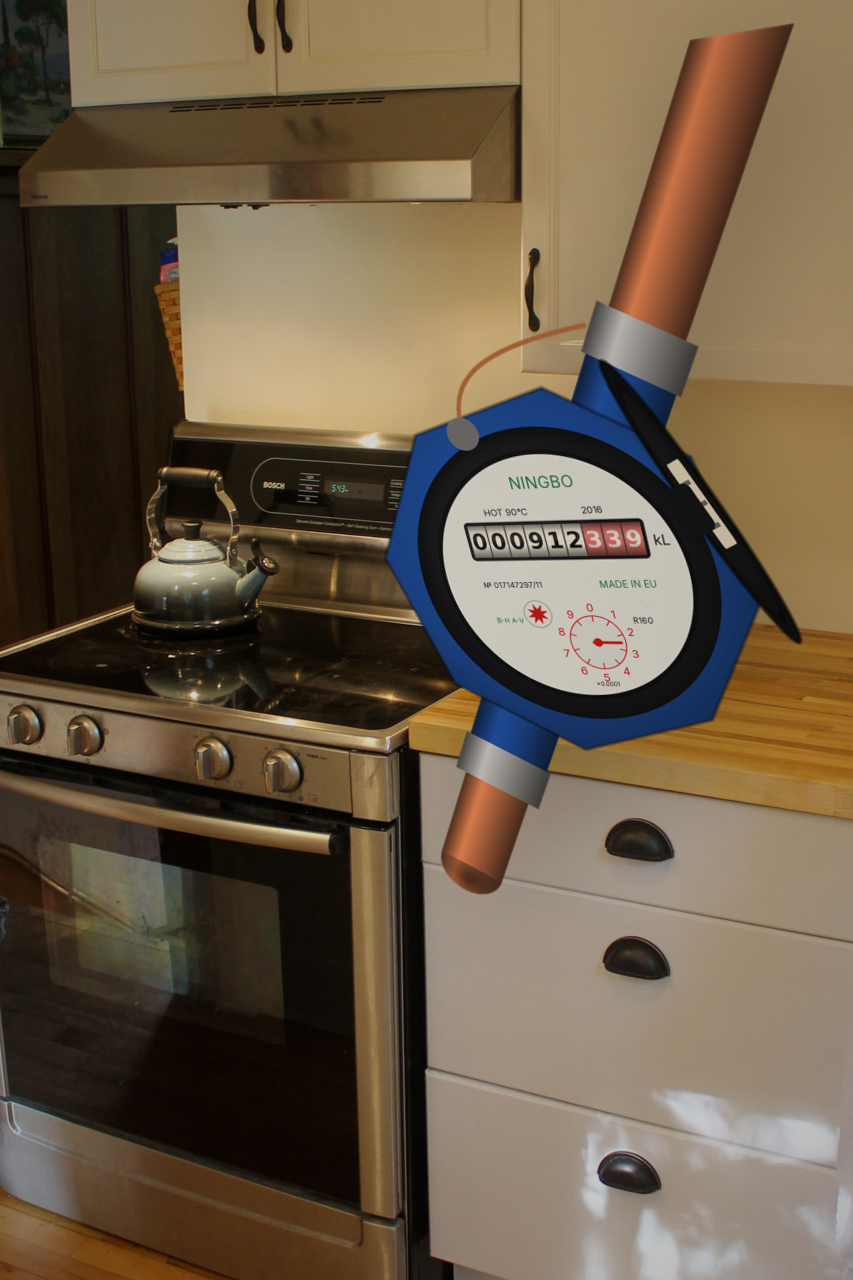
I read 912.3392 (kL)
